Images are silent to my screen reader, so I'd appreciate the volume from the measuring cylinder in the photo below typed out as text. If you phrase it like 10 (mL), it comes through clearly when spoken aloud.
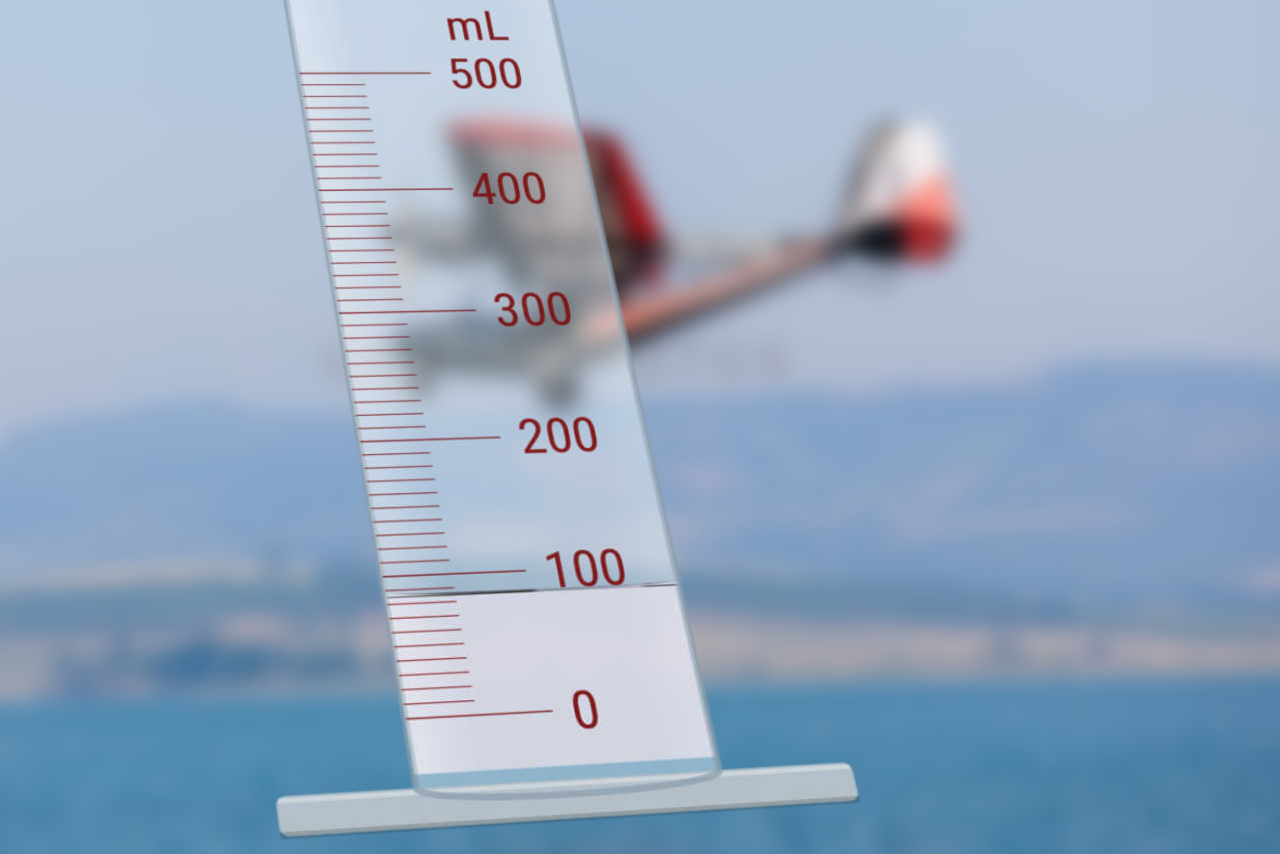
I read 85 (mL)
